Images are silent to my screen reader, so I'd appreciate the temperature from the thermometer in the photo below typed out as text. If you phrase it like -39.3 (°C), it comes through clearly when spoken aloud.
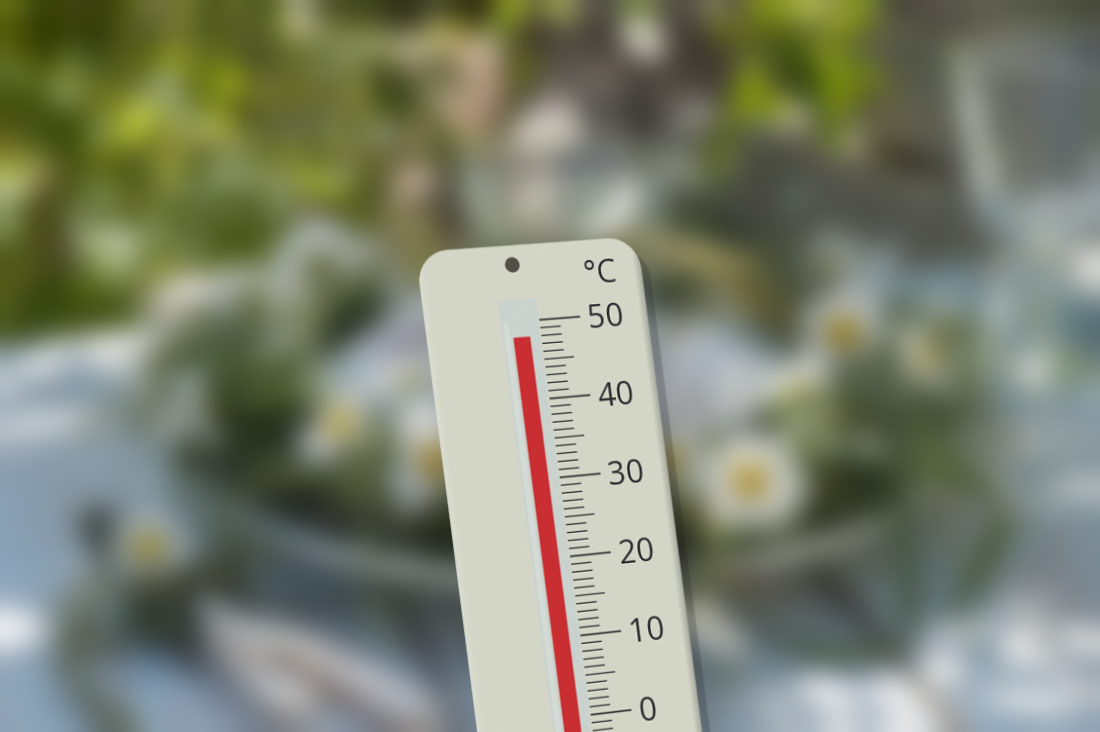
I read 48 (°C)
